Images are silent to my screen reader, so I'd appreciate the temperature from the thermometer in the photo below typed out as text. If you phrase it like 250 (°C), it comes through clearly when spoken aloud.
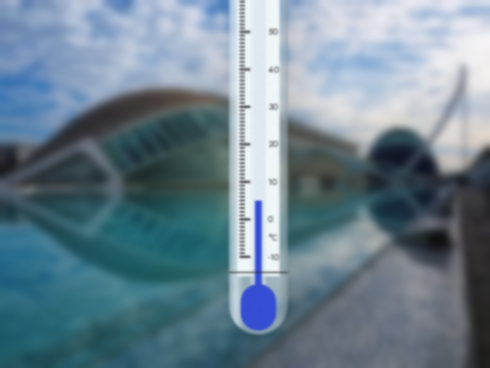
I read 5 (°C)
